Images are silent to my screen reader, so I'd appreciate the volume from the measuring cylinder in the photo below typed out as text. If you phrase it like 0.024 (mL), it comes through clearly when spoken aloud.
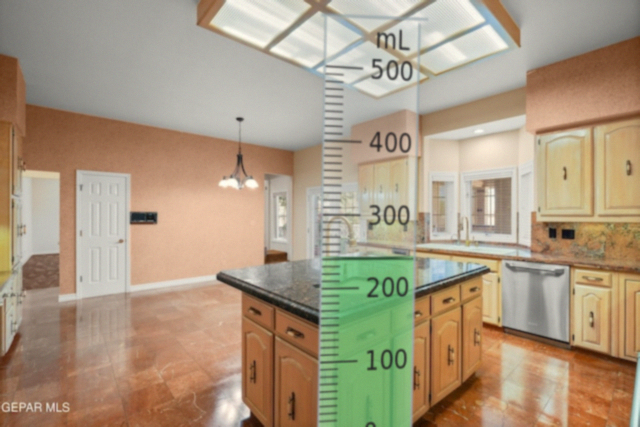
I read 240 (mL)
